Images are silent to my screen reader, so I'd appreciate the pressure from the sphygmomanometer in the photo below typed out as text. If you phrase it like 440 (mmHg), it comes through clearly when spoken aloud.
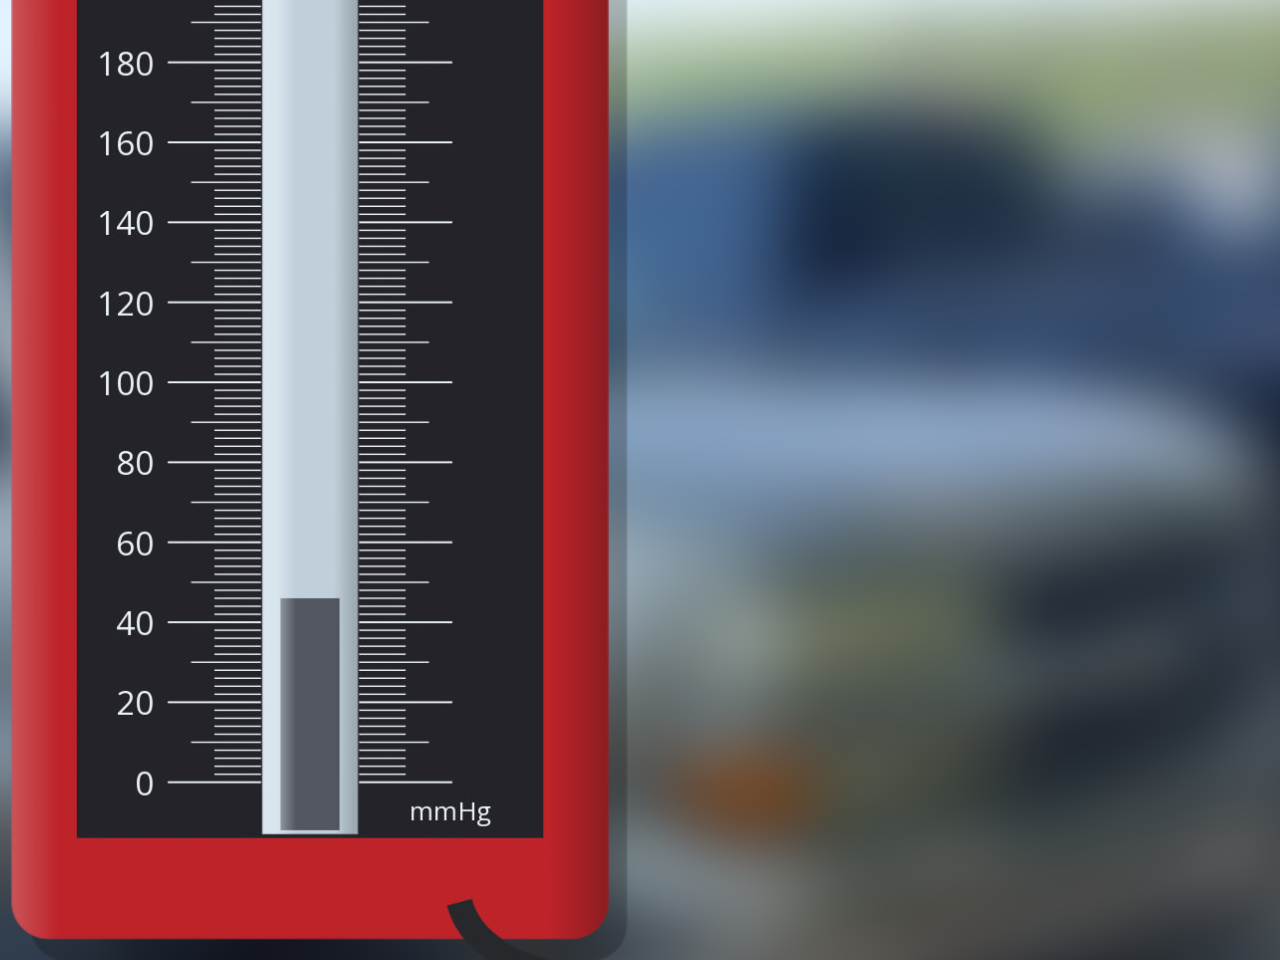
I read 46 (mmHg)
